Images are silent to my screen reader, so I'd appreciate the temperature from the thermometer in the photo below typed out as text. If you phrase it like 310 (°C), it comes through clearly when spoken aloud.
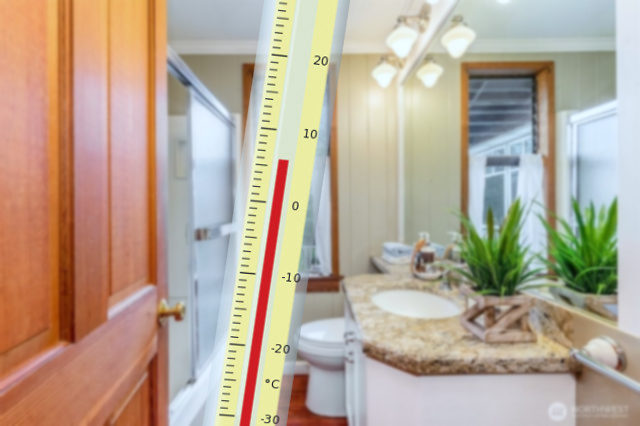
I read 6 (°C)
